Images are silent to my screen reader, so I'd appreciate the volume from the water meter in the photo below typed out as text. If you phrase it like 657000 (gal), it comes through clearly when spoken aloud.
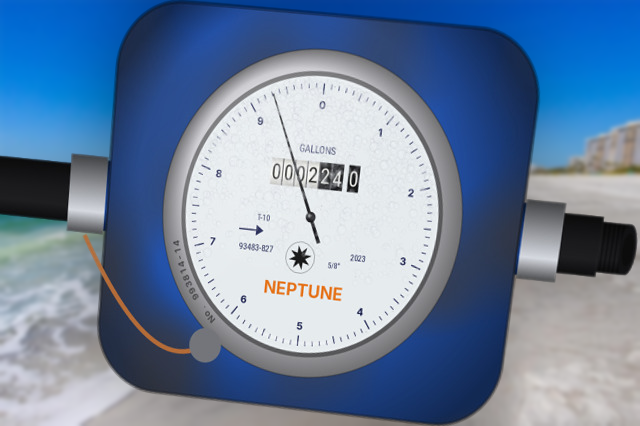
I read 2239.3 (gal)
